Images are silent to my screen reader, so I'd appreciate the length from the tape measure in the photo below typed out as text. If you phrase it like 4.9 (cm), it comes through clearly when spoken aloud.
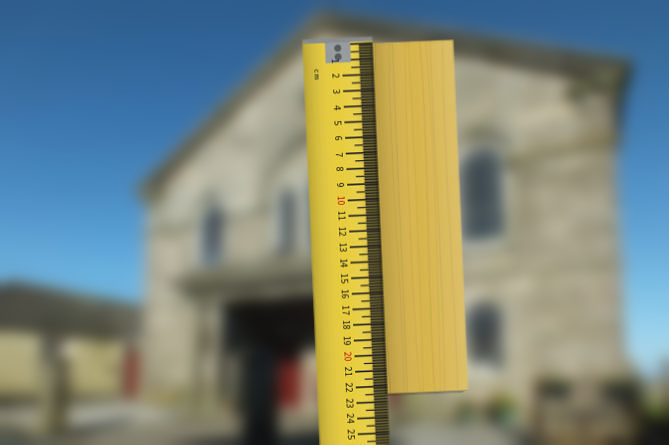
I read 22.5 (cm)
